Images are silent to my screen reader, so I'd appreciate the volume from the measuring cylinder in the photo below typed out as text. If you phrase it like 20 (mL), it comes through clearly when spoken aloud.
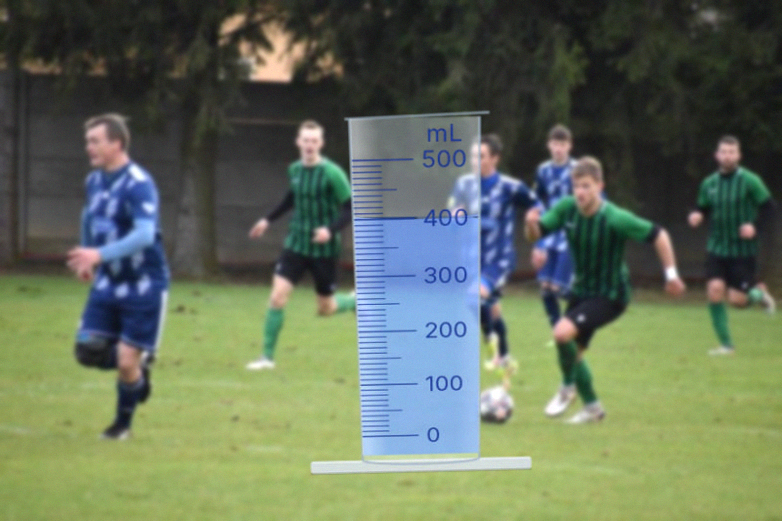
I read 400 (mL)
